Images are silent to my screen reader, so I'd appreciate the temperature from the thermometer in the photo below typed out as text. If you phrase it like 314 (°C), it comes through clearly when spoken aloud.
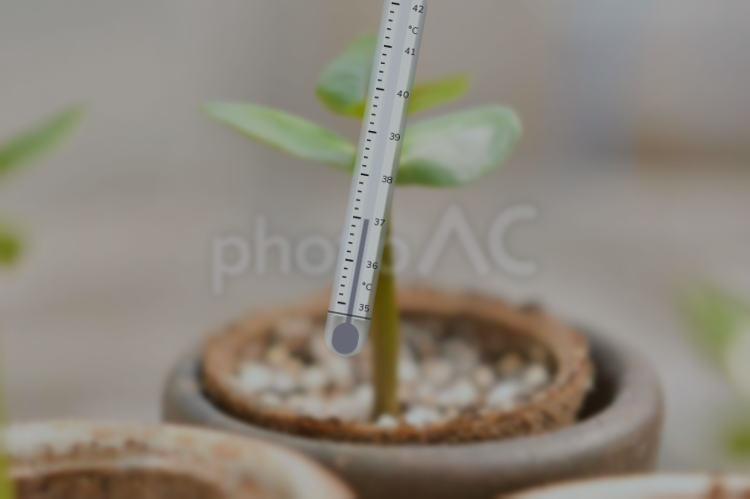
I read 37 (°C)
